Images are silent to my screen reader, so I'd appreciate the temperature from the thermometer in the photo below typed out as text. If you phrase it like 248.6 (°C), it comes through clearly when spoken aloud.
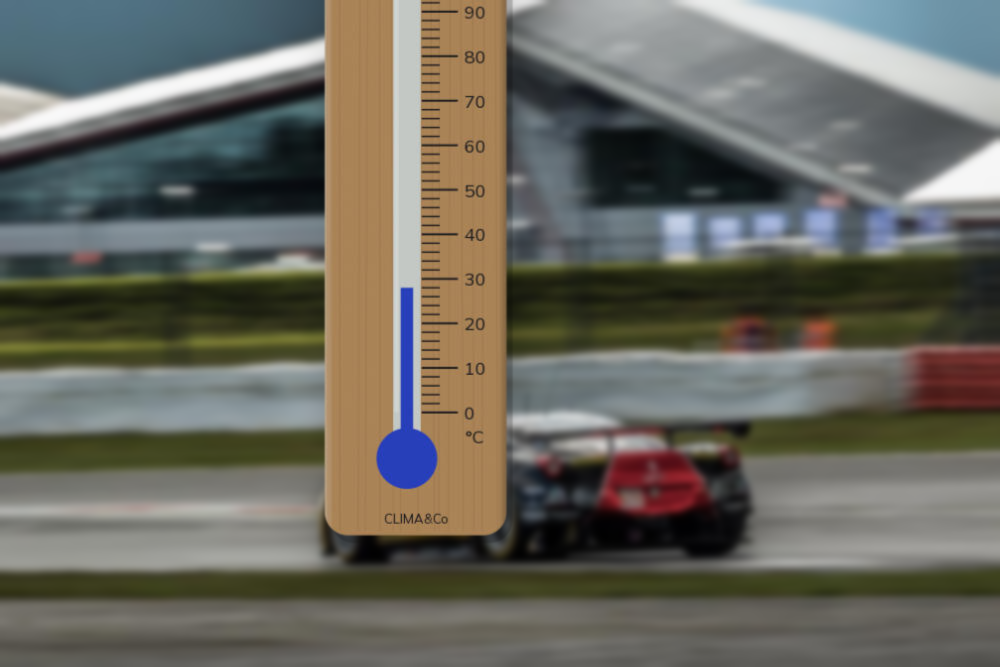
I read 28 (°C)
